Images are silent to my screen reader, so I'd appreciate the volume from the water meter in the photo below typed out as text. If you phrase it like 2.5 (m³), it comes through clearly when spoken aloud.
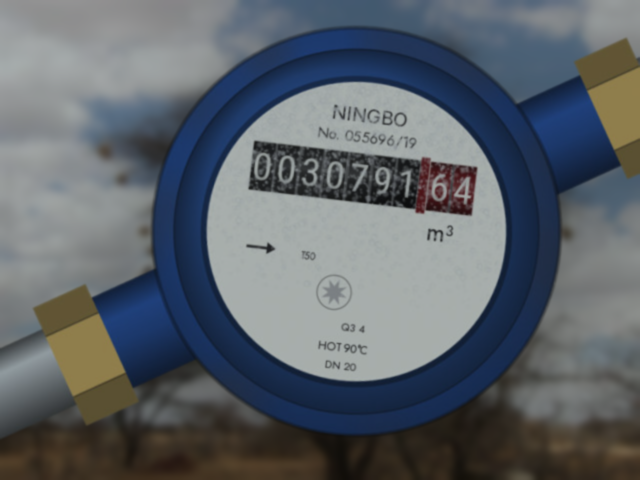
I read 30791.64 (m³)
